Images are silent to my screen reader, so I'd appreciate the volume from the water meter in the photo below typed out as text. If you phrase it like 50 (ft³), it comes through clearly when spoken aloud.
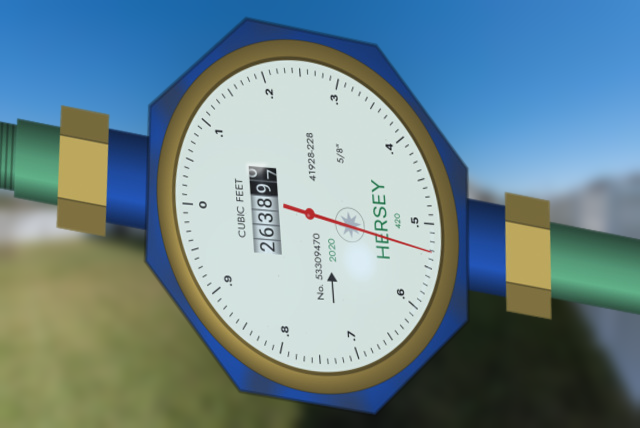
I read 263896.53 (ft³)
